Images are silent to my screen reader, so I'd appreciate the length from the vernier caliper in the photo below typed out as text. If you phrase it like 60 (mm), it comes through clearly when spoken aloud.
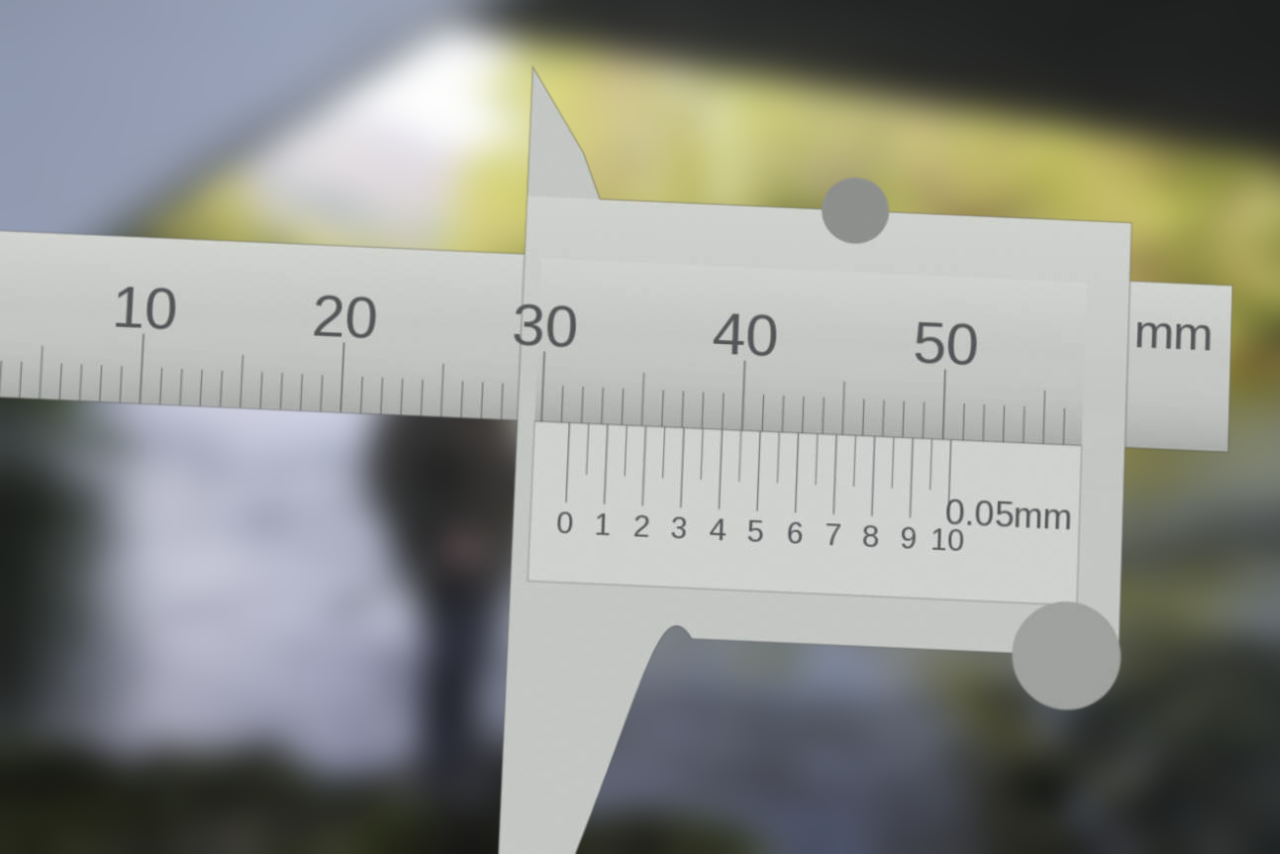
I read 31.4 (mm)
